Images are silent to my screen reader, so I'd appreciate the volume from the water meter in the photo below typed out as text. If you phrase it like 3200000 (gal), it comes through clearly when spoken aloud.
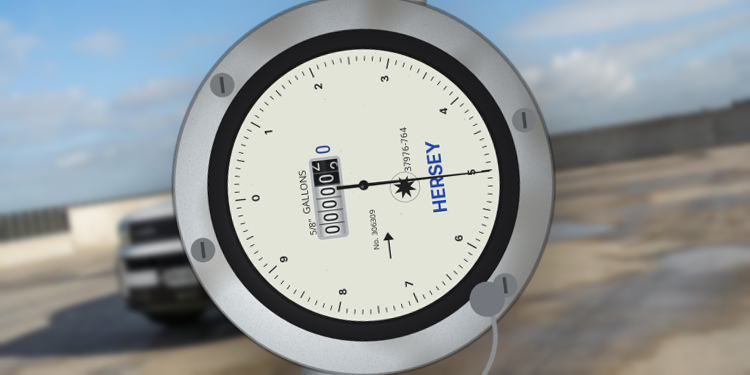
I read 25.0 (gal)
